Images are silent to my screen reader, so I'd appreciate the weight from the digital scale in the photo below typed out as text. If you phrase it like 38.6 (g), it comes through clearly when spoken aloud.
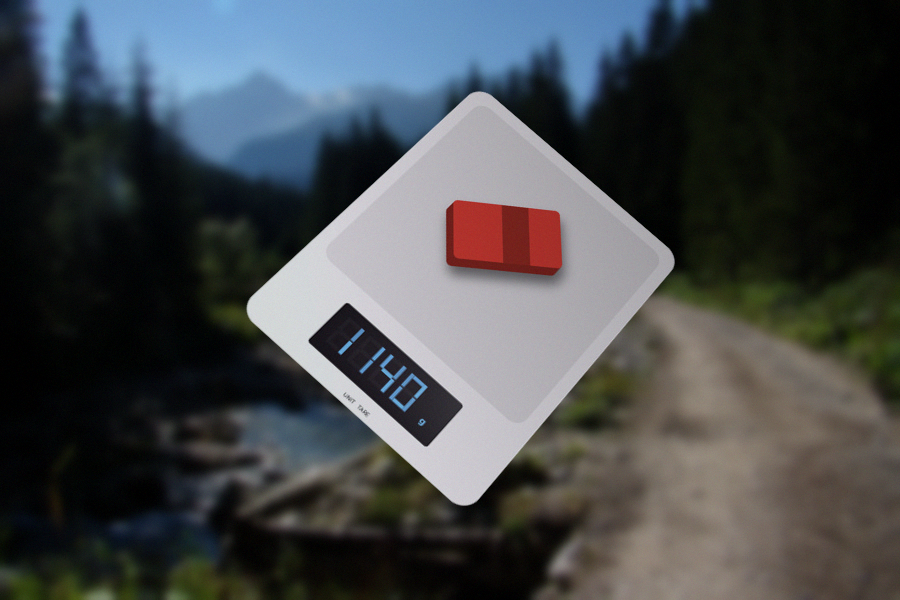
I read 1140 (g)
